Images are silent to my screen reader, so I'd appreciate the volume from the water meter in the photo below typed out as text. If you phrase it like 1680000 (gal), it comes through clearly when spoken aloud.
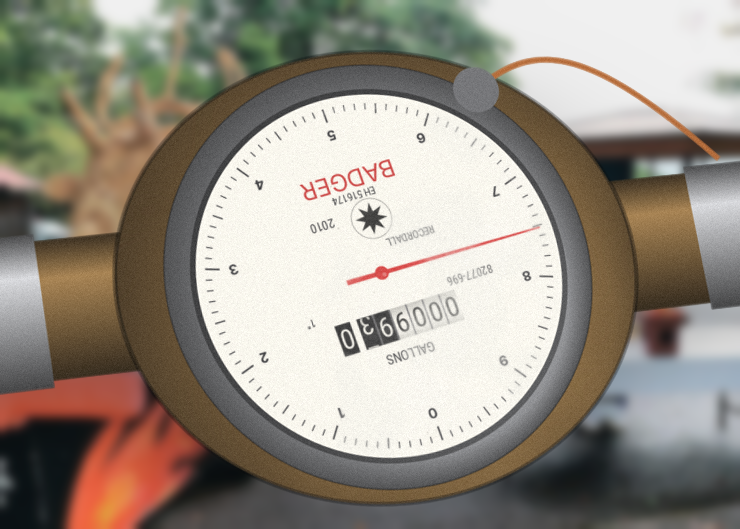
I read 9927.5 (gal)
